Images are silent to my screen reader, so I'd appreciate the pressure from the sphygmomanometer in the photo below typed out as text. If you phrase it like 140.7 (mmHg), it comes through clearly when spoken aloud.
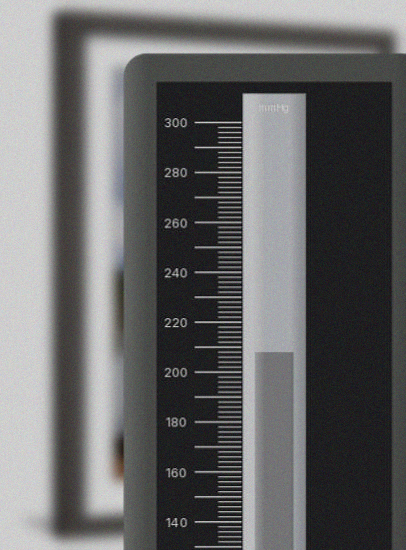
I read 208 (mmHg)
